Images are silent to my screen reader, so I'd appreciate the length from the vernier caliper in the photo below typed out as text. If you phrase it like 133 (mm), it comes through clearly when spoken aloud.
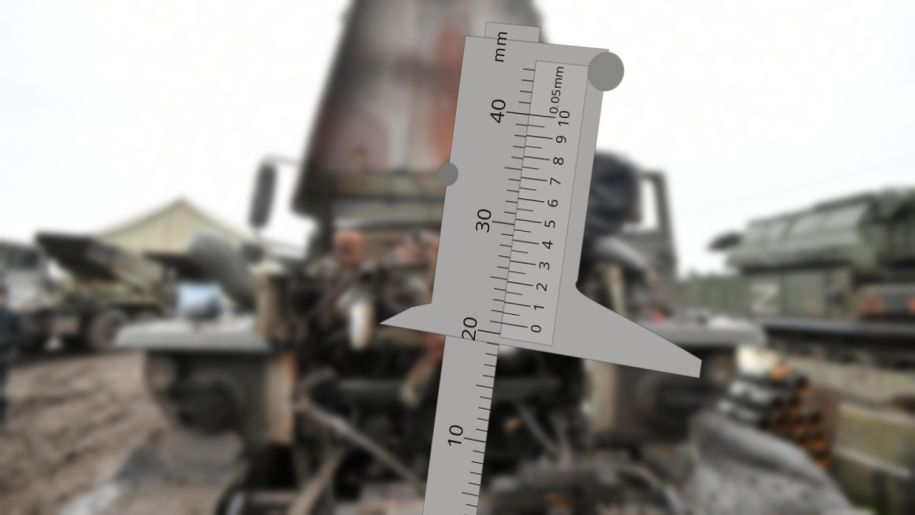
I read 21.0 (mm)
